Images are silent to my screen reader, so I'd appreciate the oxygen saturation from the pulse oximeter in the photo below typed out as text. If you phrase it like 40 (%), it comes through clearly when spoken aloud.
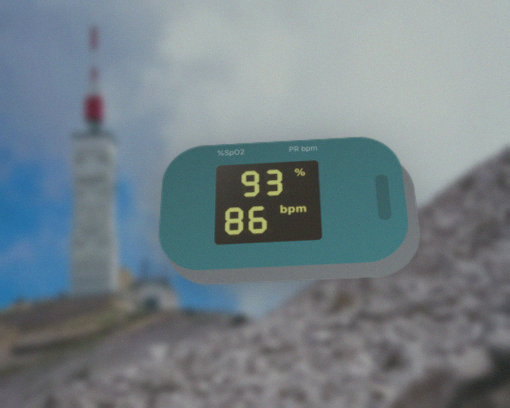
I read 93 (%)
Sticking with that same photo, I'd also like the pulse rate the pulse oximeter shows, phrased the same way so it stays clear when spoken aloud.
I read 86 (bpm)
